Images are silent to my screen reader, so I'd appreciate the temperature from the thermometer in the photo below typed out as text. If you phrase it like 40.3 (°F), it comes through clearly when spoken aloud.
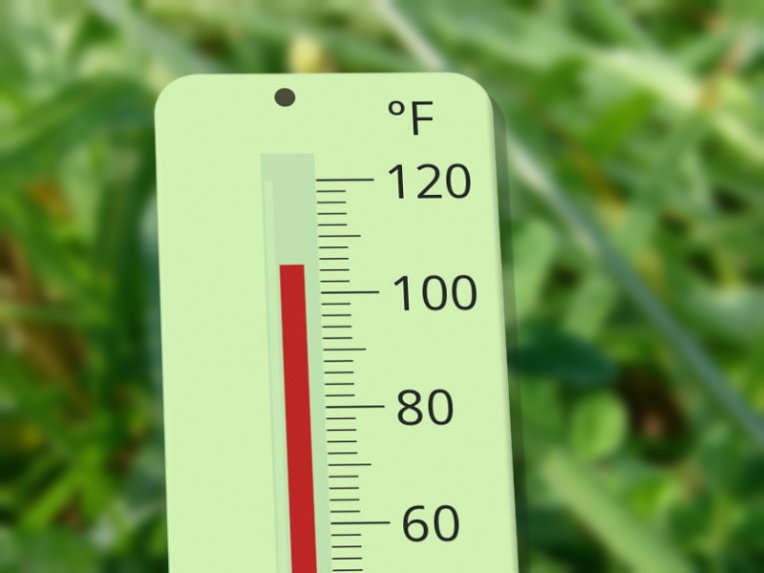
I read 105 (°F)
